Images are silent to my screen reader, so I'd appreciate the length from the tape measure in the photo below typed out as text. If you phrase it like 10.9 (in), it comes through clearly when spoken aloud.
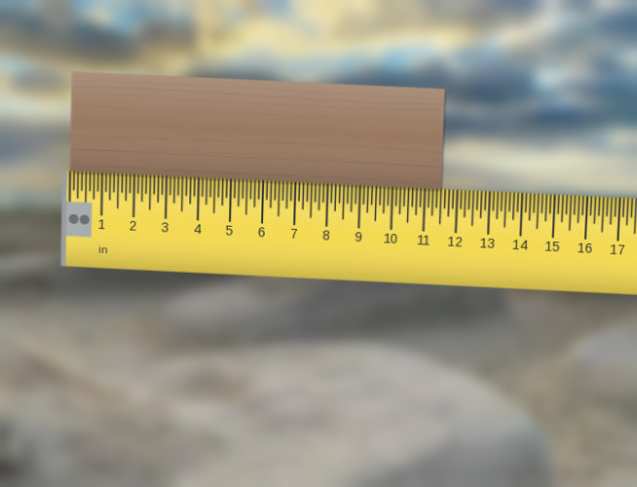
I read 11.5 (in)
